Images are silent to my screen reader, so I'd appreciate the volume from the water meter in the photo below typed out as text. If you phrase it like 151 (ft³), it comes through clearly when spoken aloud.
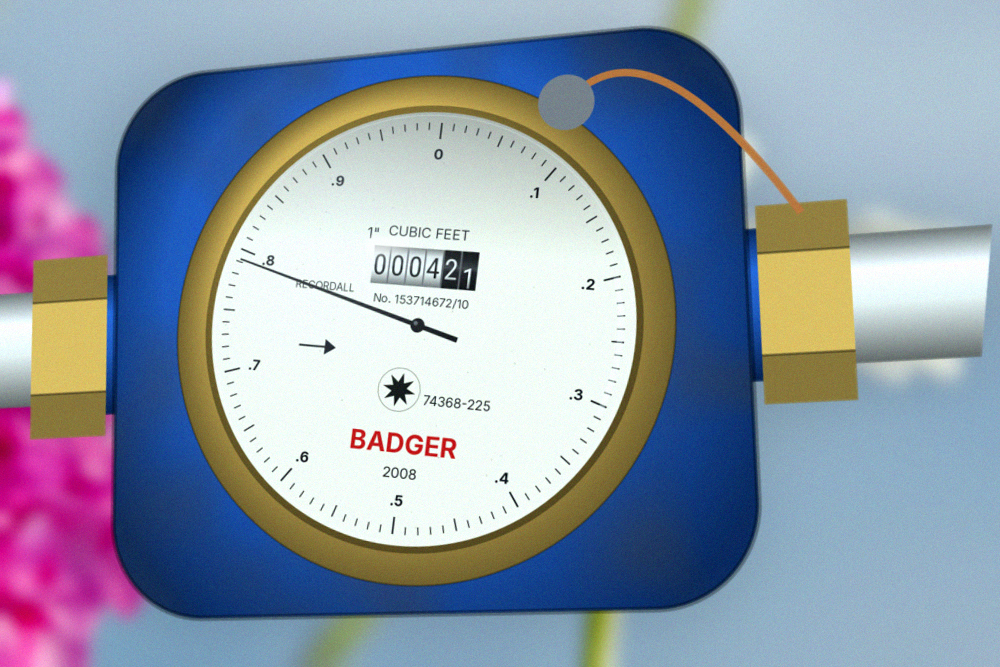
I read 420.79 (ft³)
